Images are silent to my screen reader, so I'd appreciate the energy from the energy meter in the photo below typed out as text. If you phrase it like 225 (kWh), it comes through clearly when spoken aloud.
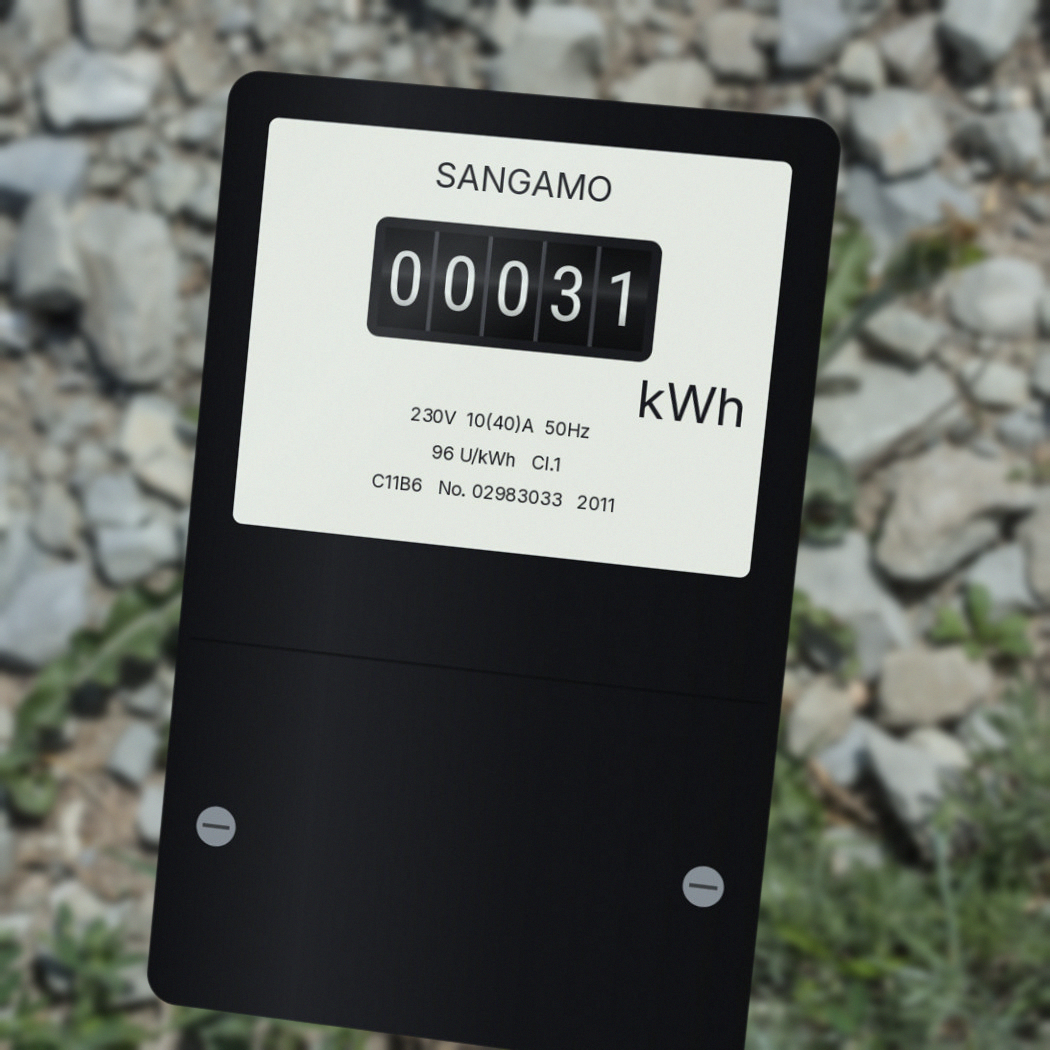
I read 31 (kWh)
